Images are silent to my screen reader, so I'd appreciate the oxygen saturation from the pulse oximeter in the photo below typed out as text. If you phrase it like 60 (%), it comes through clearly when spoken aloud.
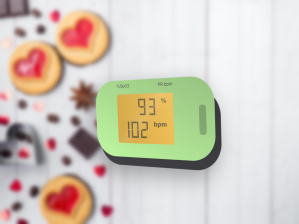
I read 93 (%)
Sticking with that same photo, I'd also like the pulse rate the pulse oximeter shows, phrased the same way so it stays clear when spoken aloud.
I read 102 (bpm)
